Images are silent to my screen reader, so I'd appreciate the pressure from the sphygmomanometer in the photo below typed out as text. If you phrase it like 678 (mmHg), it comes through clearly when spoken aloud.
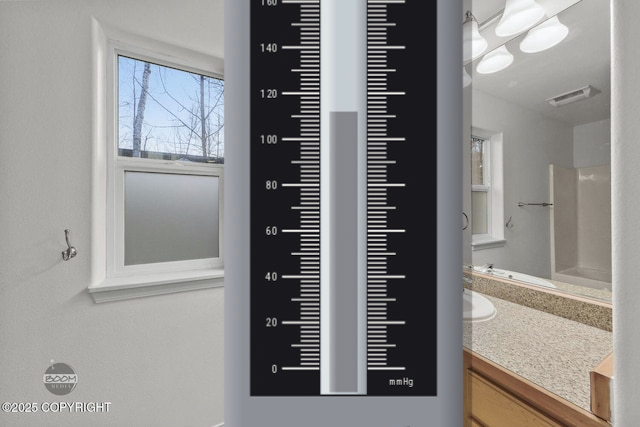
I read 112 (mmHg)
